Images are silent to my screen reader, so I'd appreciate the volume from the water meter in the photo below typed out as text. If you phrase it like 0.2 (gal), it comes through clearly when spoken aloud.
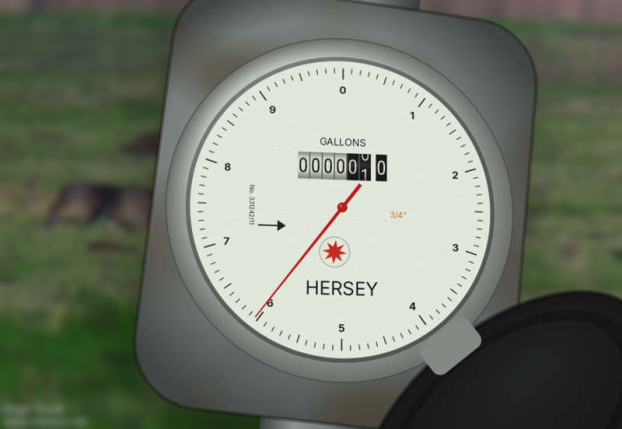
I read 6.0 (gal)
